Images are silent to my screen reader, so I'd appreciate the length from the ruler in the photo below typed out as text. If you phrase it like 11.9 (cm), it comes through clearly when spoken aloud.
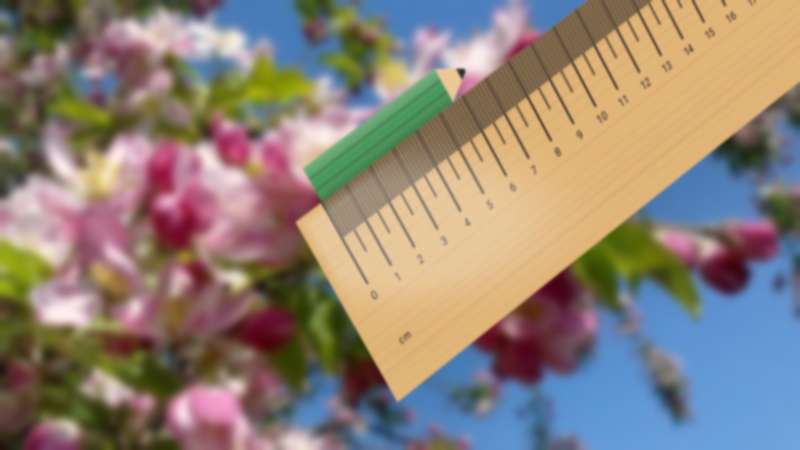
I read 6.5 (cm)
